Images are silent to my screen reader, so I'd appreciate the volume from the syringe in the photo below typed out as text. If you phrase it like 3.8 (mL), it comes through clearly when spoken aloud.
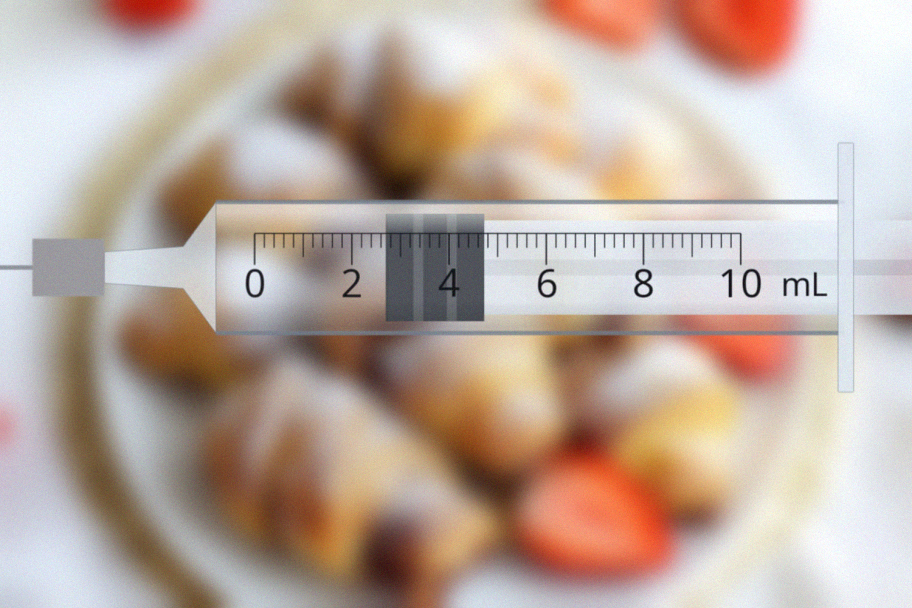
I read 2.7 (mL)
